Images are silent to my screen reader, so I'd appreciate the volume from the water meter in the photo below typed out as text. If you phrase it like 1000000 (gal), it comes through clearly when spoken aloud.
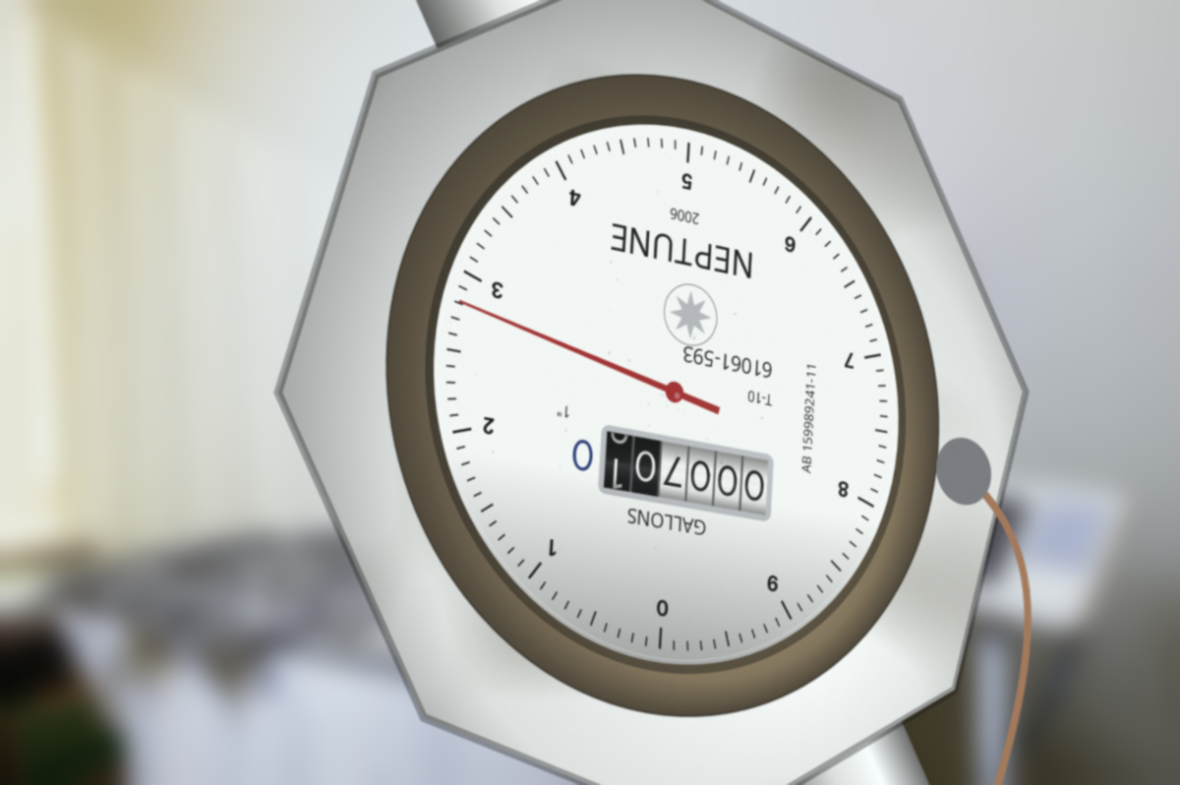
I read 7012.8 (gal)
